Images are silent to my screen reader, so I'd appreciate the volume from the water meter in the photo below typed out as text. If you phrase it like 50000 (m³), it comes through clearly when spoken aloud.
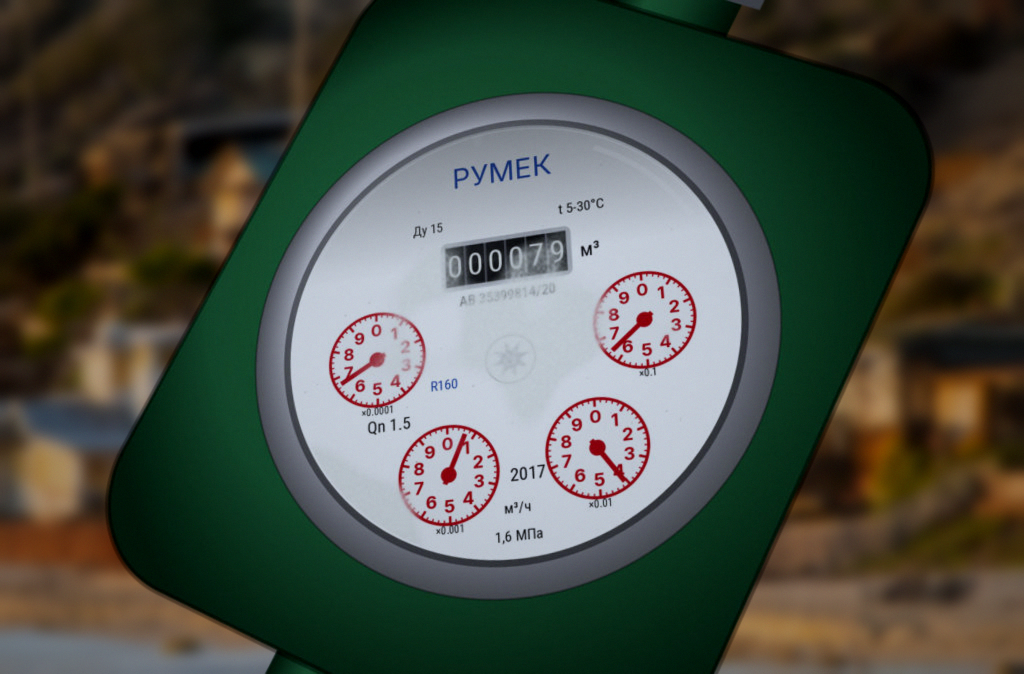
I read 79.6406 (m³)
